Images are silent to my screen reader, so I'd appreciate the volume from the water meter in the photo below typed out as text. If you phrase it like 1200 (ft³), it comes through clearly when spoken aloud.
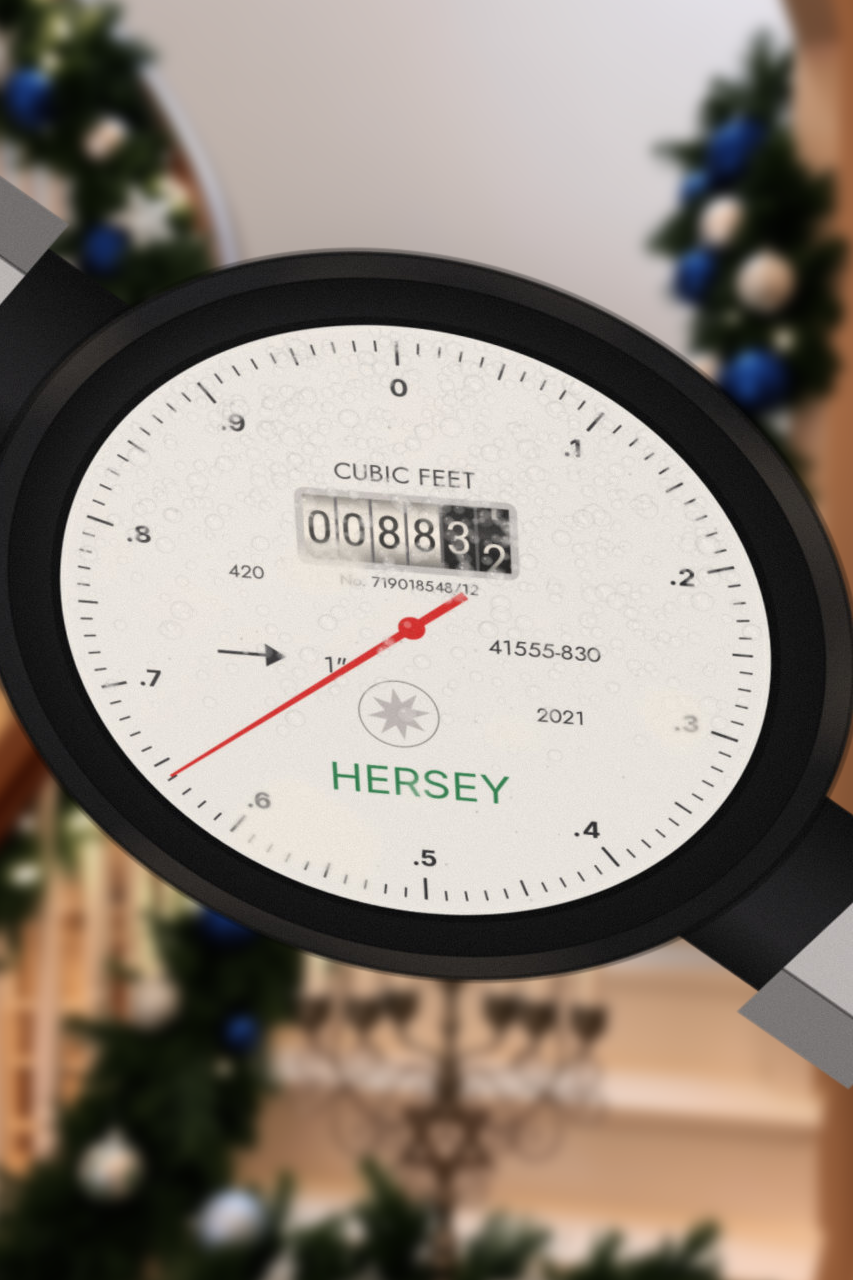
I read 8831.64 (ft³)
